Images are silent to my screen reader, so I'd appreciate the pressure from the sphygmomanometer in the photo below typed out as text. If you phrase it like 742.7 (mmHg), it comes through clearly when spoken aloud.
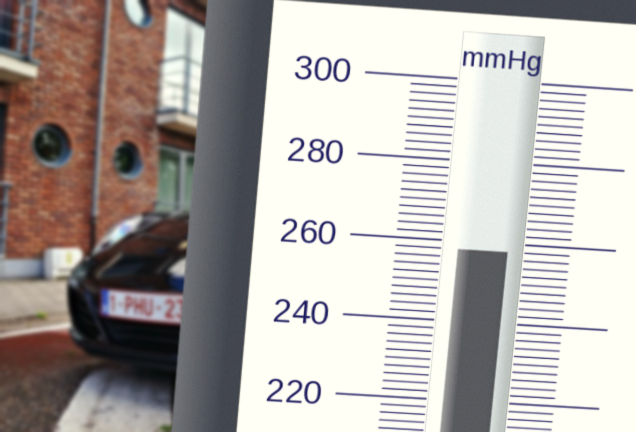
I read 258 (mmHg)
